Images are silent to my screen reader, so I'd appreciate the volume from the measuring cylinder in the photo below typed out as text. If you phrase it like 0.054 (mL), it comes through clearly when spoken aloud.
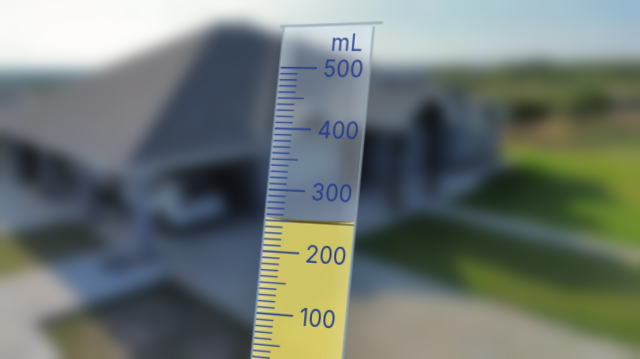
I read 250 (mL)
